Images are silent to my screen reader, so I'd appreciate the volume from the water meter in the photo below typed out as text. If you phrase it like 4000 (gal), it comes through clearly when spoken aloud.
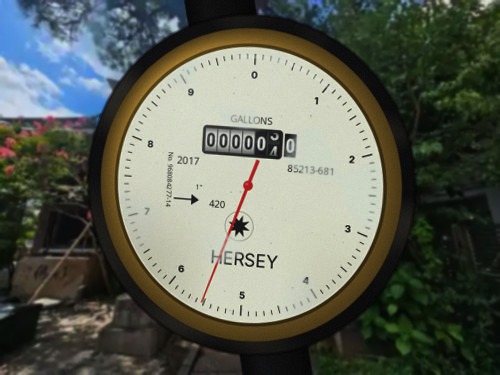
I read 35.5 (gal)
